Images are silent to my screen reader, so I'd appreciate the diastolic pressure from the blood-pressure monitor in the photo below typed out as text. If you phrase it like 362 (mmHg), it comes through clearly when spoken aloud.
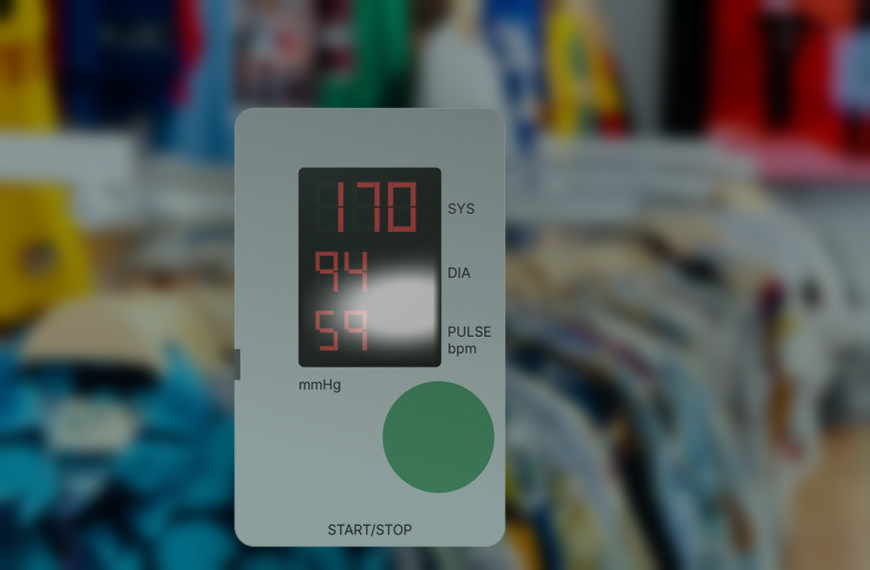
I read 94 (mmHg)
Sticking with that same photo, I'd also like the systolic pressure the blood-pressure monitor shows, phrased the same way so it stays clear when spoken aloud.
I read 170 (mmHg)
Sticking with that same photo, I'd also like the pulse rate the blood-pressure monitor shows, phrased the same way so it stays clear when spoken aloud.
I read 59 (bpm)
